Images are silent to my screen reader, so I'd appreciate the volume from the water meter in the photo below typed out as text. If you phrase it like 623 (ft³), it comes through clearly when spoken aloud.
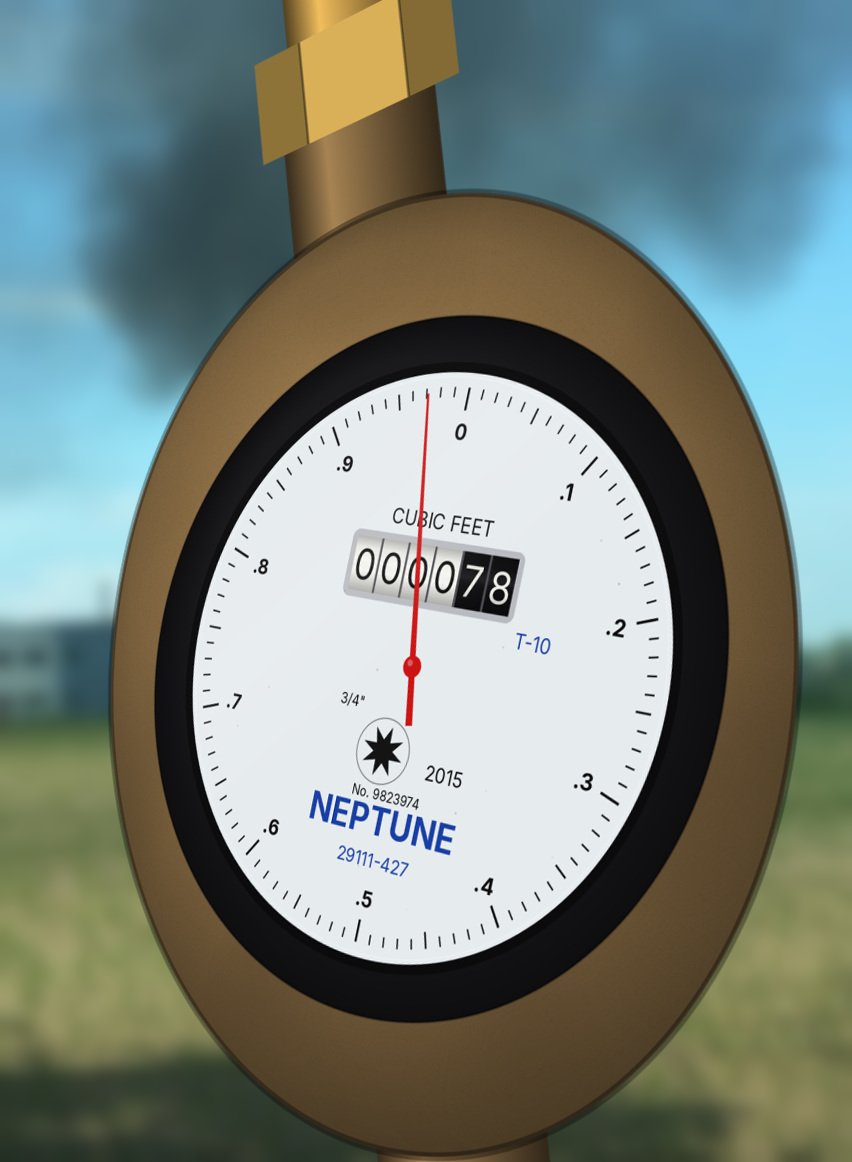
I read 77.97 (ft³)
